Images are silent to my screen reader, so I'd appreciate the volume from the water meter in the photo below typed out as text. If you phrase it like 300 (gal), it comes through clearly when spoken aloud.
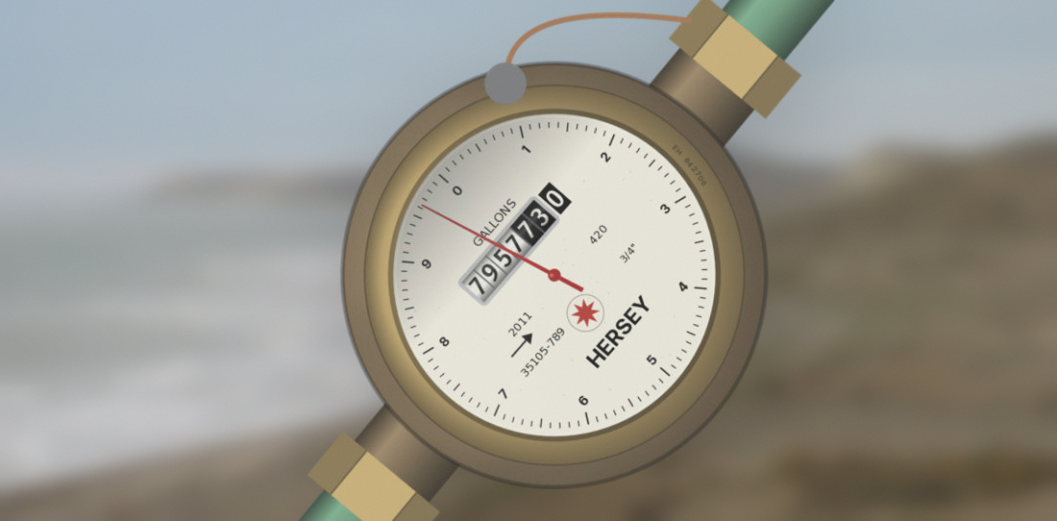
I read 7957729.6 (gal)
